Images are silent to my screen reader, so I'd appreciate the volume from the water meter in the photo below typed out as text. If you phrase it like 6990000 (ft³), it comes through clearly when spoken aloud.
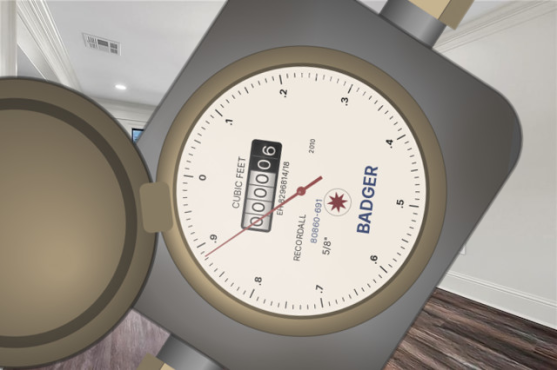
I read 5.88 (ft³)
